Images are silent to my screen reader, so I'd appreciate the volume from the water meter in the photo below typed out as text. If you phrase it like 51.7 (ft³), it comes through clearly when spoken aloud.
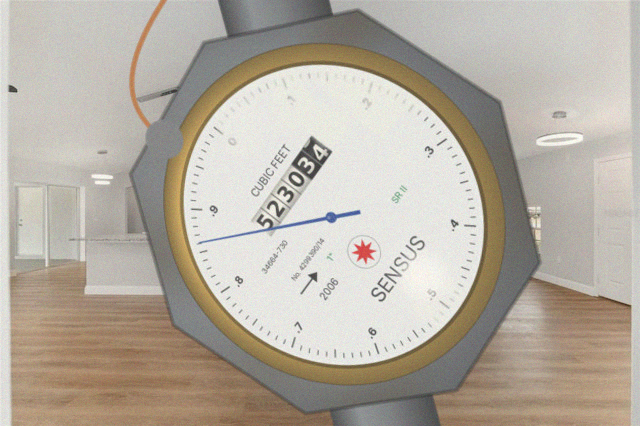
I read 523033.86 (ft³)
